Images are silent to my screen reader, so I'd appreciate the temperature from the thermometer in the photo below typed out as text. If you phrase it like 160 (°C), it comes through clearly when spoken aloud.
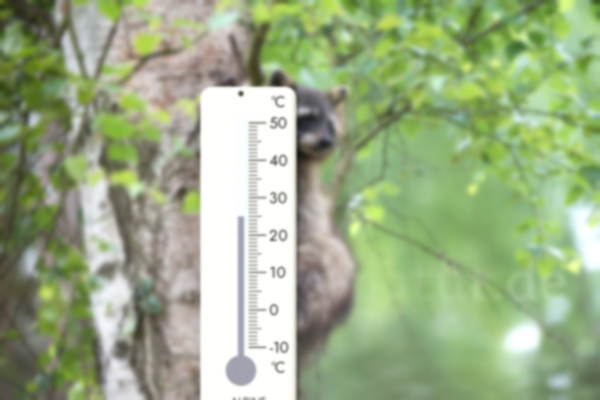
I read 25 (°C)
